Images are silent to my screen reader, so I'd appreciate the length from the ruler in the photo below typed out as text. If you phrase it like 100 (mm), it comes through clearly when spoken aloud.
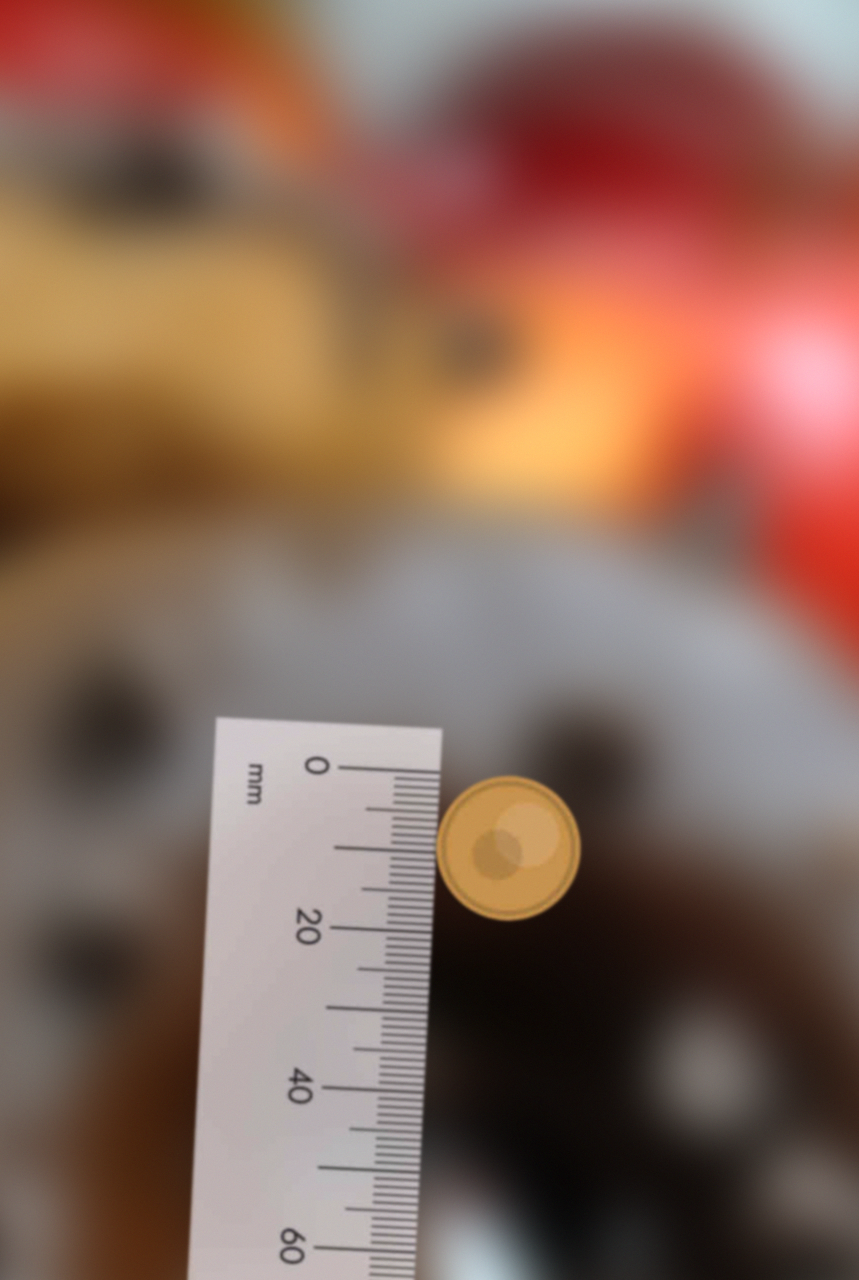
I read 18 (mm)
